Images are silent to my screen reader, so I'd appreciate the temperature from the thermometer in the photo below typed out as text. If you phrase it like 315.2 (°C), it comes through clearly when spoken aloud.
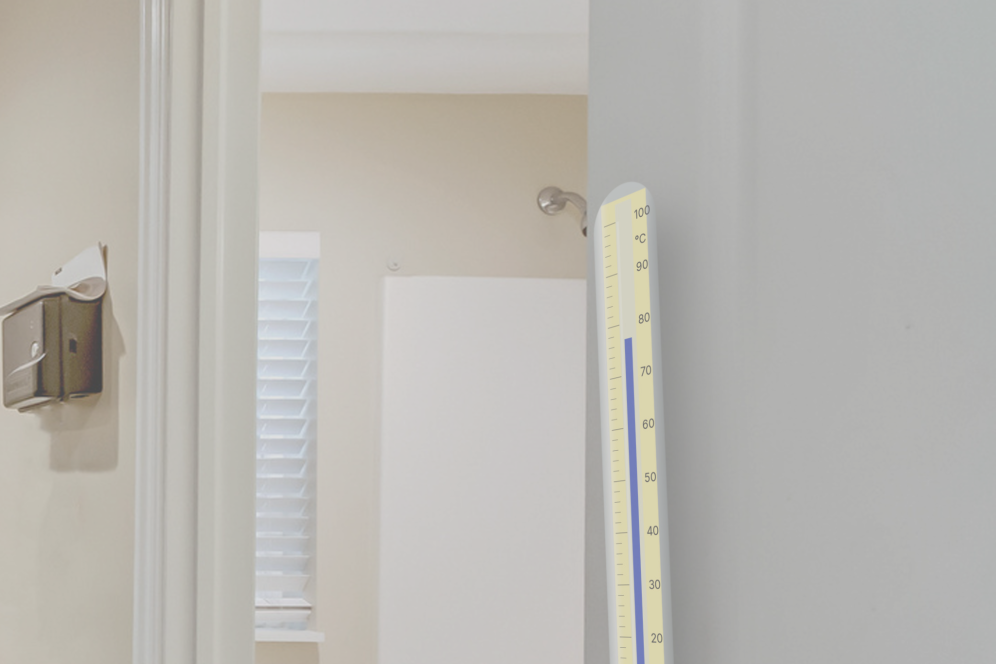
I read 77 (°C)
